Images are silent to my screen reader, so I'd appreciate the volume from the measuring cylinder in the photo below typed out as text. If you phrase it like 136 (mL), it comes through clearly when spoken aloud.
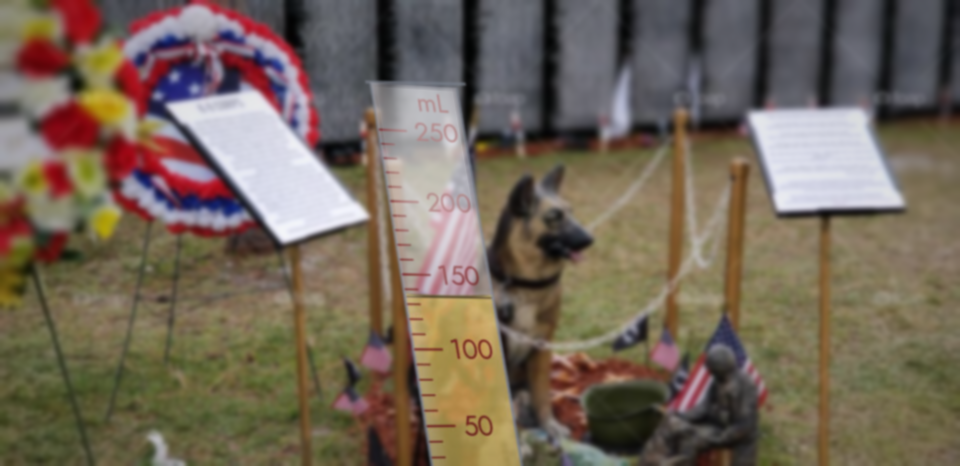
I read 135 (mL)
